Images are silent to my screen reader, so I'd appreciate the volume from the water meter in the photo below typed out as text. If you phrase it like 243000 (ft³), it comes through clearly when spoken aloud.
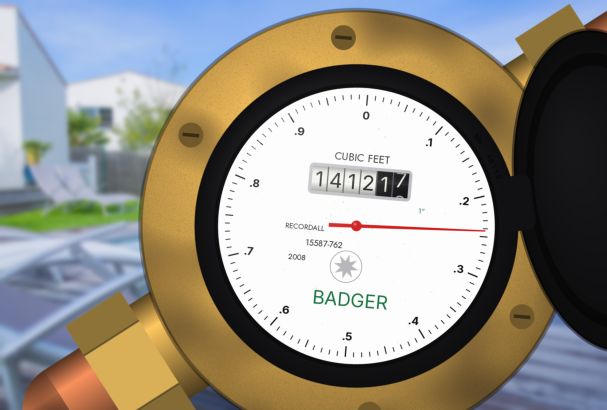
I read 141217.24 (ft³)
